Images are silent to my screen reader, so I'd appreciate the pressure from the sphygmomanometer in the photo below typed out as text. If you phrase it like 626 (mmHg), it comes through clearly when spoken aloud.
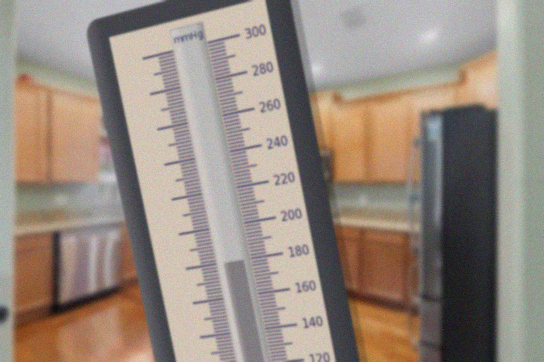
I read 180 (mmHg)
